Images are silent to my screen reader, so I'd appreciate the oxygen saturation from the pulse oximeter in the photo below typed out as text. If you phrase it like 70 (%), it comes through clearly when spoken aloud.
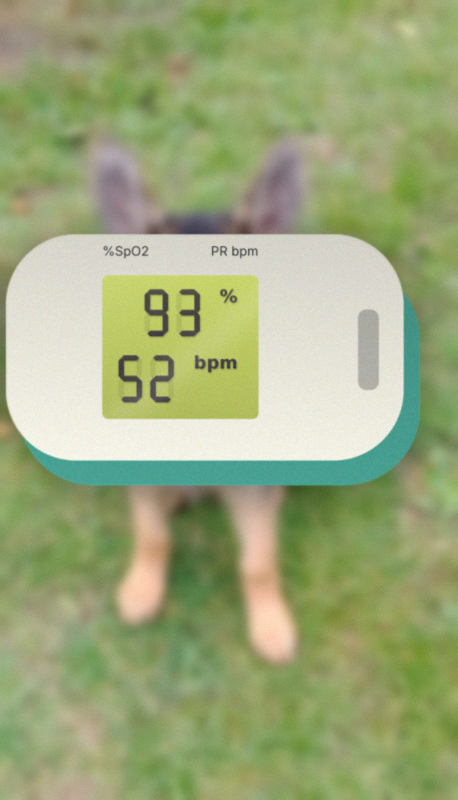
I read 93 (%)
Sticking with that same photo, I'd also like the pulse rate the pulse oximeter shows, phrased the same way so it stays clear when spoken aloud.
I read 52 (bpm)
